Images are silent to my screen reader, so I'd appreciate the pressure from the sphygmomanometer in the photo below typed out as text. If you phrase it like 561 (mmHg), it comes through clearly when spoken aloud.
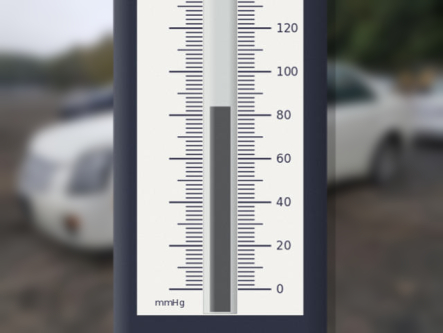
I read 84 (mmHg)
